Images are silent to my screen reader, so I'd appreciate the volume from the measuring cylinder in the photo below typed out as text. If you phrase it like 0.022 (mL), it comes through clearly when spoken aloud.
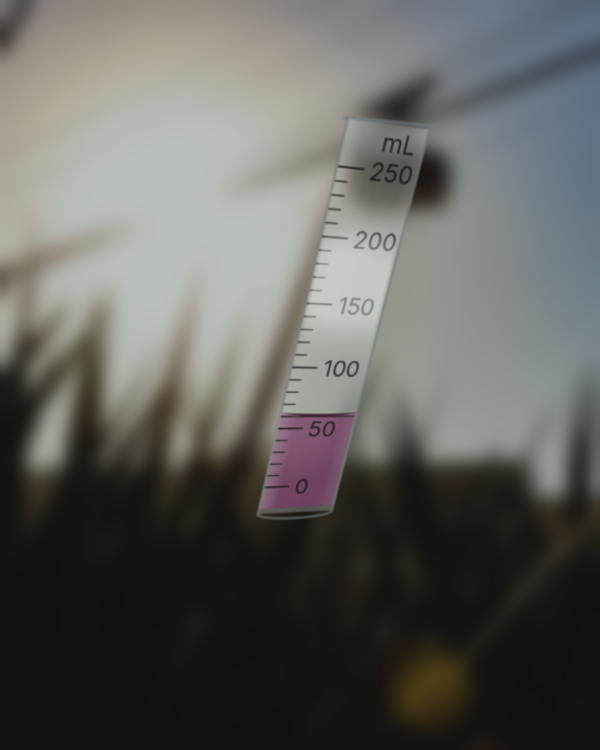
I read 60 (mL)
